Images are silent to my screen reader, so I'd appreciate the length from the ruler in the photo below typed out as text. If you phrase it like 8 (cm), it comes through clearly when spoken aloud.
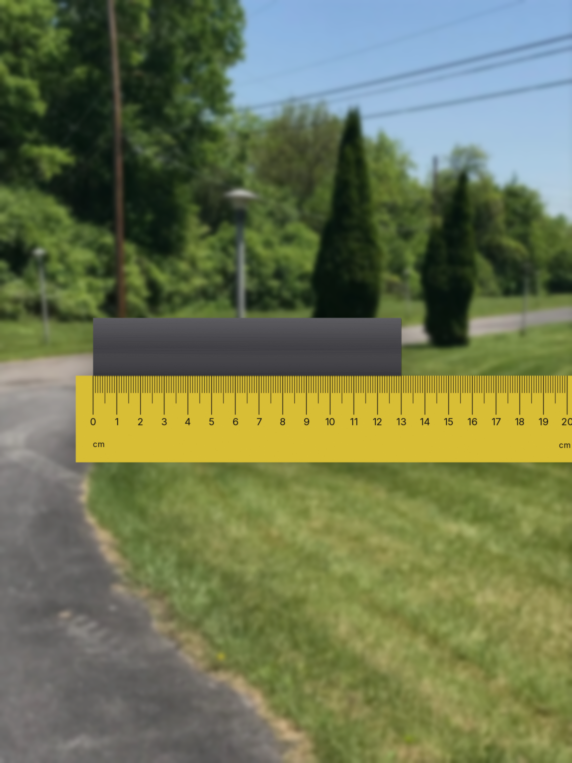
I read 13 (cm)
